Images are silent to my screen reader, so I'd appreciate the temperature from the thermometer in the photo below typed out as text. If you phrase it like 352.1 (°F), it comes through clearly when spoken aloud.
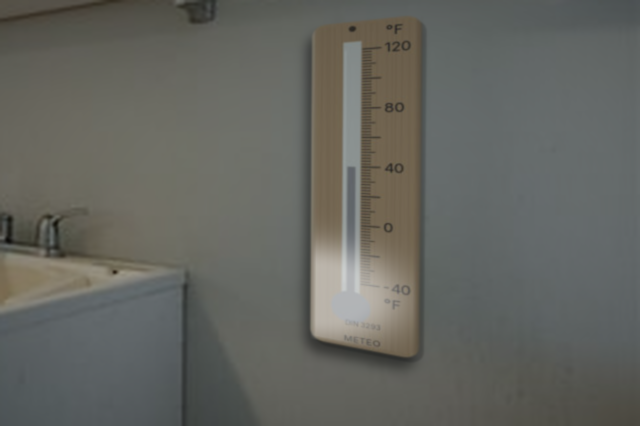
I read 40 (°F)
